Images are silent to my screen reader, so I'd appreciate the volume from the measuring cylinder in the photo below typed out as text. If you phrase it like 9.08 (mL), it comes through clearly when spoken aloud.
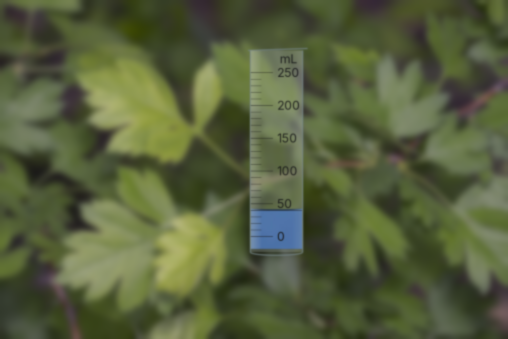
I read 40 (mL)
